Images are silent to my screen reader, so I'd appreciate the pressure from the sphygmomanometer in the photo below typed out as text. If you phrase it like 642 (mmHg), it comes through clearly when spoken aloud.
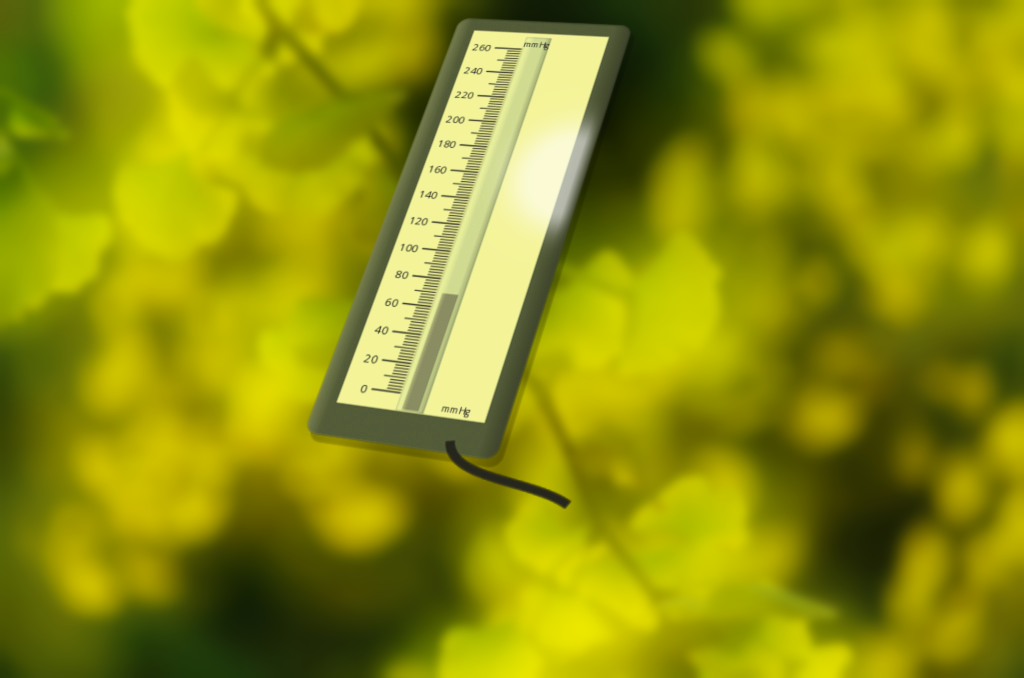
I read 70 (mmHg)
